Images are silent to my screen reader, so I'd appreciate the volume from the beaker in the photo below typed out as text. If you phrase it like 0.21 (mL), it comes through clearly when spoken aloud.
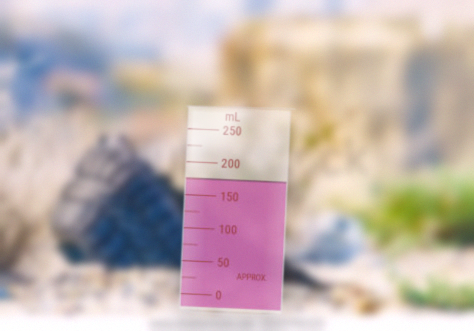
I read 175 (mL)
